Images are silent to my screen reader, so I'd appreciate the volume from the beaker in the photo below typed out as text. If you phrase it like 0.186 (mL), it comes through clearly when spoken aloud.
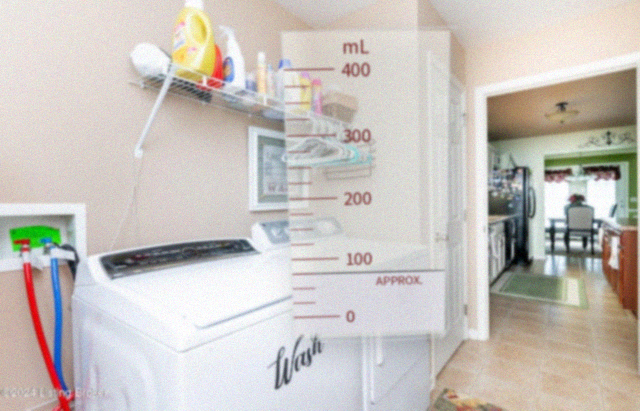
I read 75 (mL)
